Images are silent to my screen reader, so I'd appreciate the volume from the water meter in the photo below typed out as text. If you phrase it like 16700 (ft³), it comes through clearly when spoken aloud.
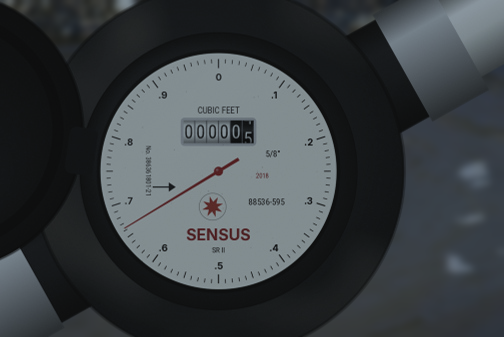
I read 4.66 (ft³)
